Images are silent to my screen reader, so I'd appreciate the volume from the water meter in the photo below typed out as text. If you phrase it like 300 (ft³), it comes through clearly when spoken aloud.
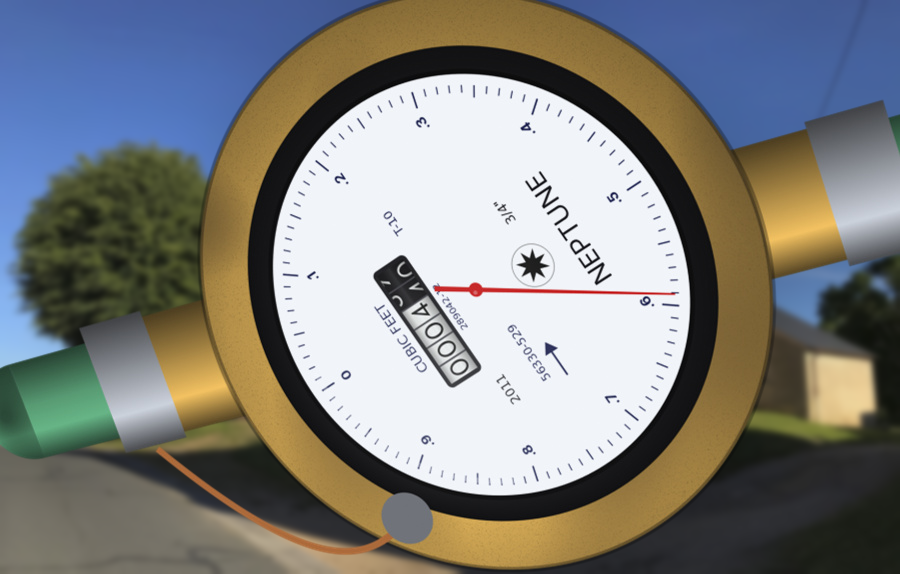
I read 439.59 (ft³)
